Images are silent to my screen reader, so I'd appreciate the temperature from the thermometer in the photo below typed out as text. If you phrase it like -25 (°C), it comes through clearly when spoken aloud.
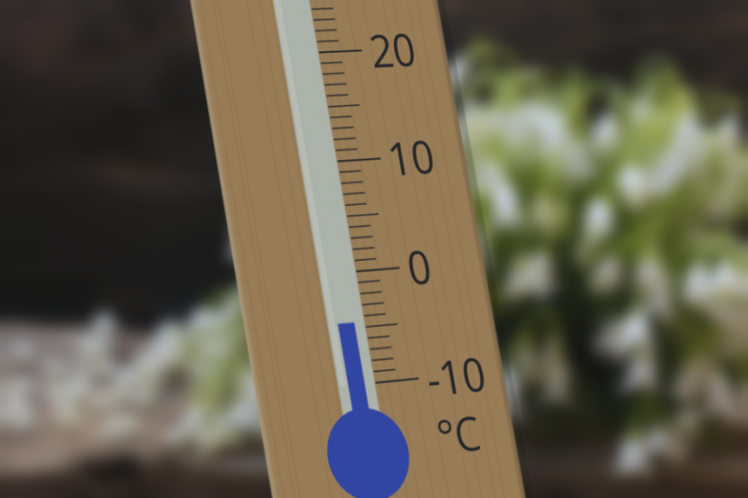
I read -4.5 (°C)
